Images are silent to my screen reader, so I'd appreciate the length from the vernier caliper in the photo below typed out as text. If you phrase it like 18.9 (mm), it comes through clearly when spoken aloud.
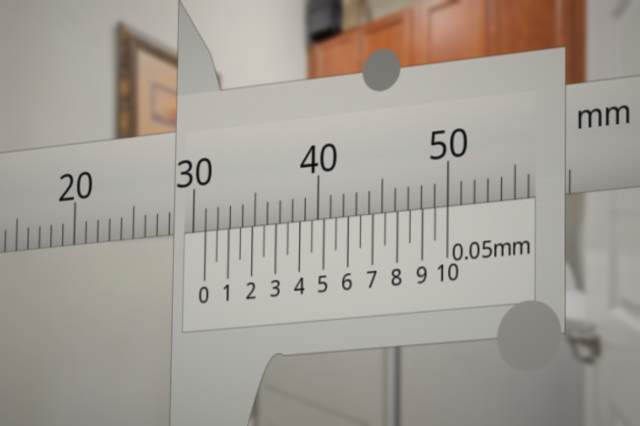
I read 31.0 (mm)
